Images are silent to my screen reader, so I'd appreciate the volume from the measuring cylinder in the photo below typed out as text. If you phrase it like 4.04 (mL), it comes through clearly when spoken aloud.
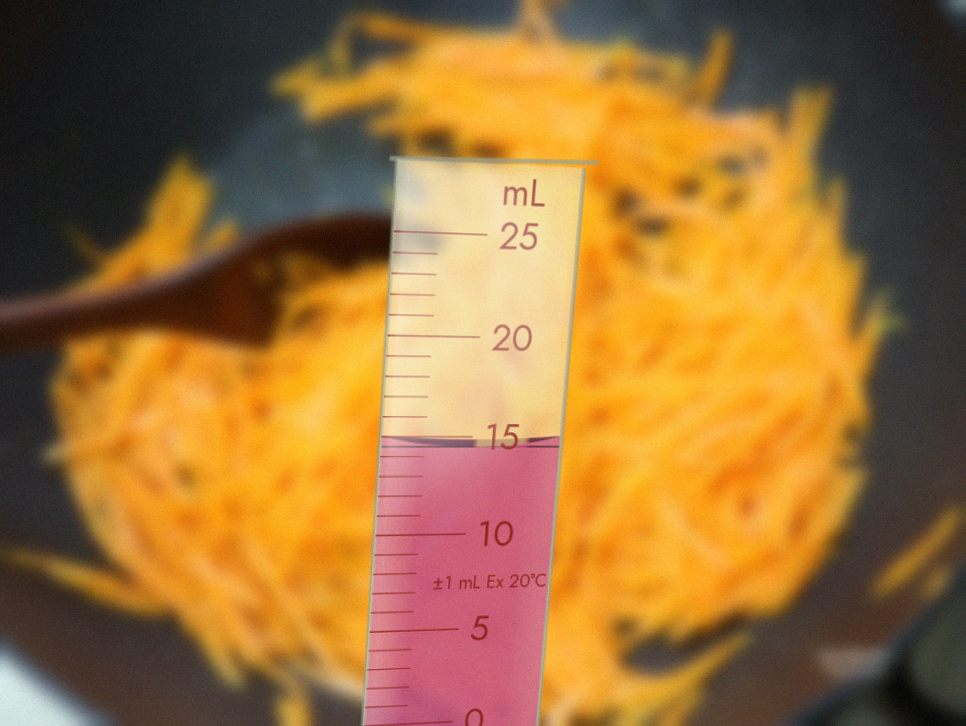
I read 14.5 (mL)
